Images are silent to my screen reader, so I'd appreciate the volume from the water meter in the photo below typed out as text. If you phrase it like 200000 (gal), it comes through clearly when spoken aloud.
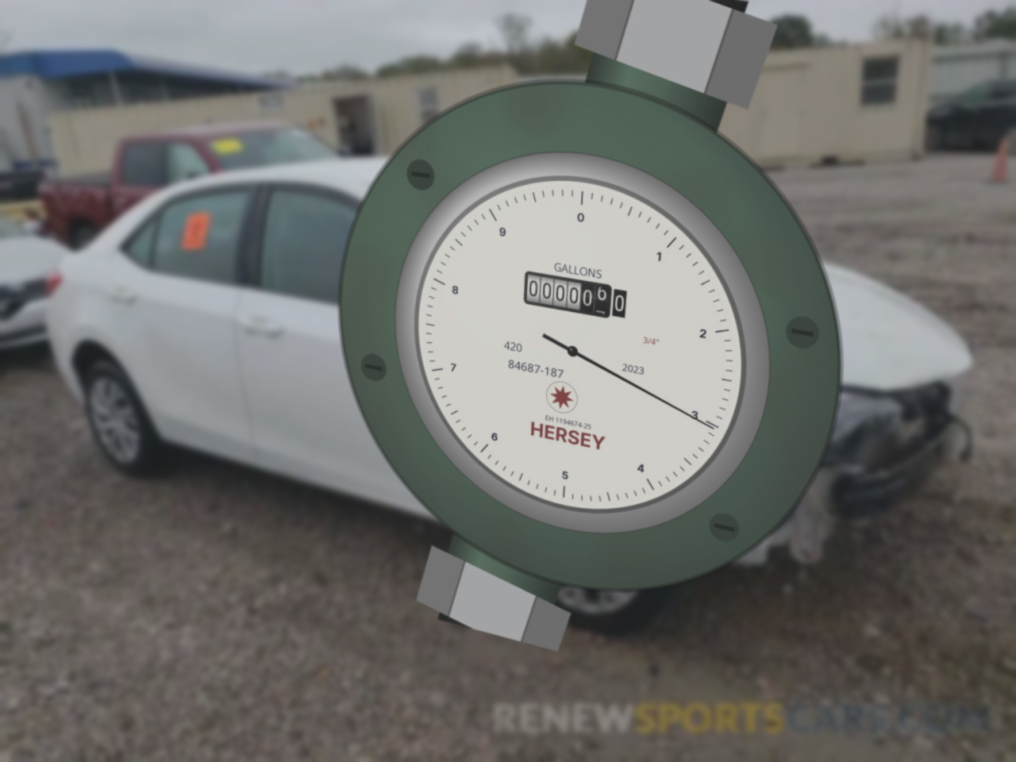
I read 63.0 (gal)
